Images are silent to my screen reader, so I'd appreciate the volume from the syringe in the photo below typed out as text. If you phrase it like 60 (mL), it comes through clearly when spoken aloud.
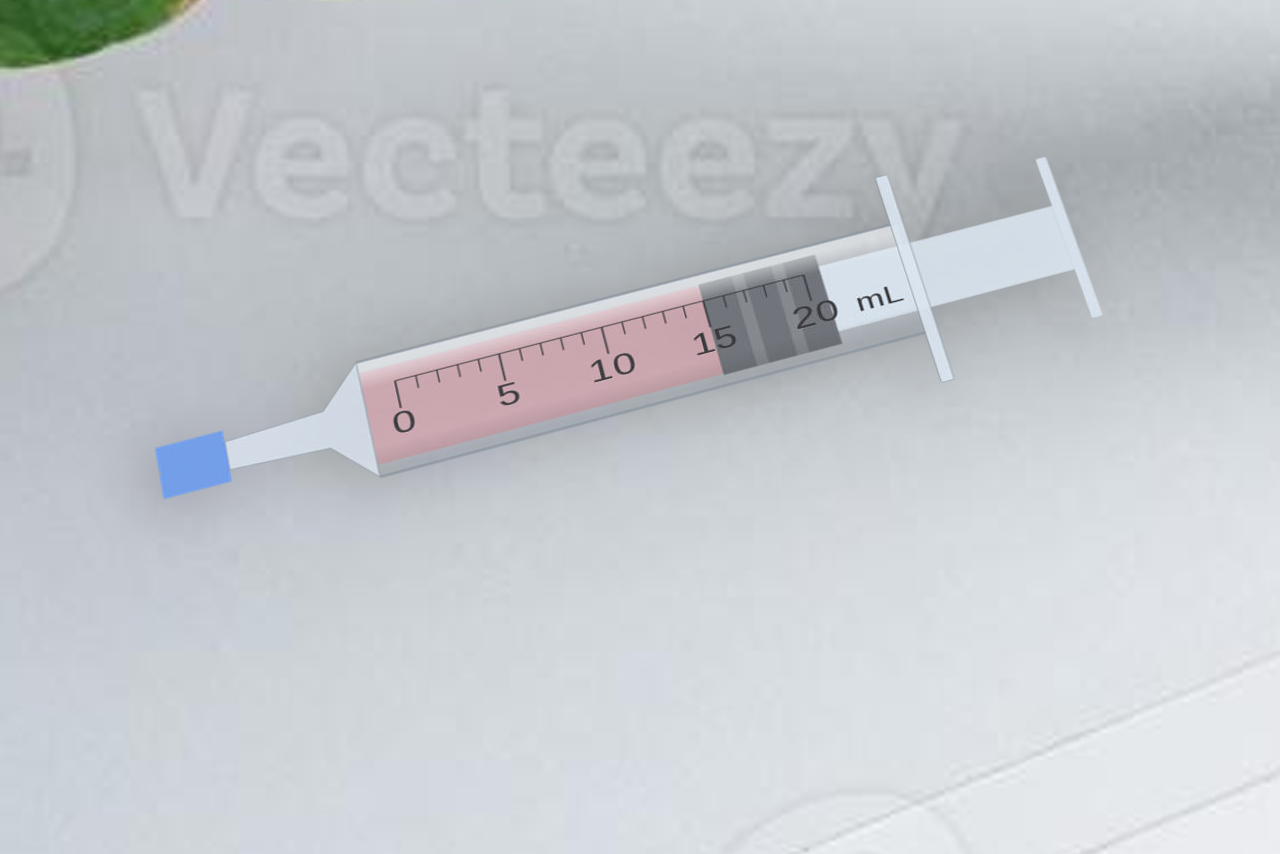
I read 15 (mL)
